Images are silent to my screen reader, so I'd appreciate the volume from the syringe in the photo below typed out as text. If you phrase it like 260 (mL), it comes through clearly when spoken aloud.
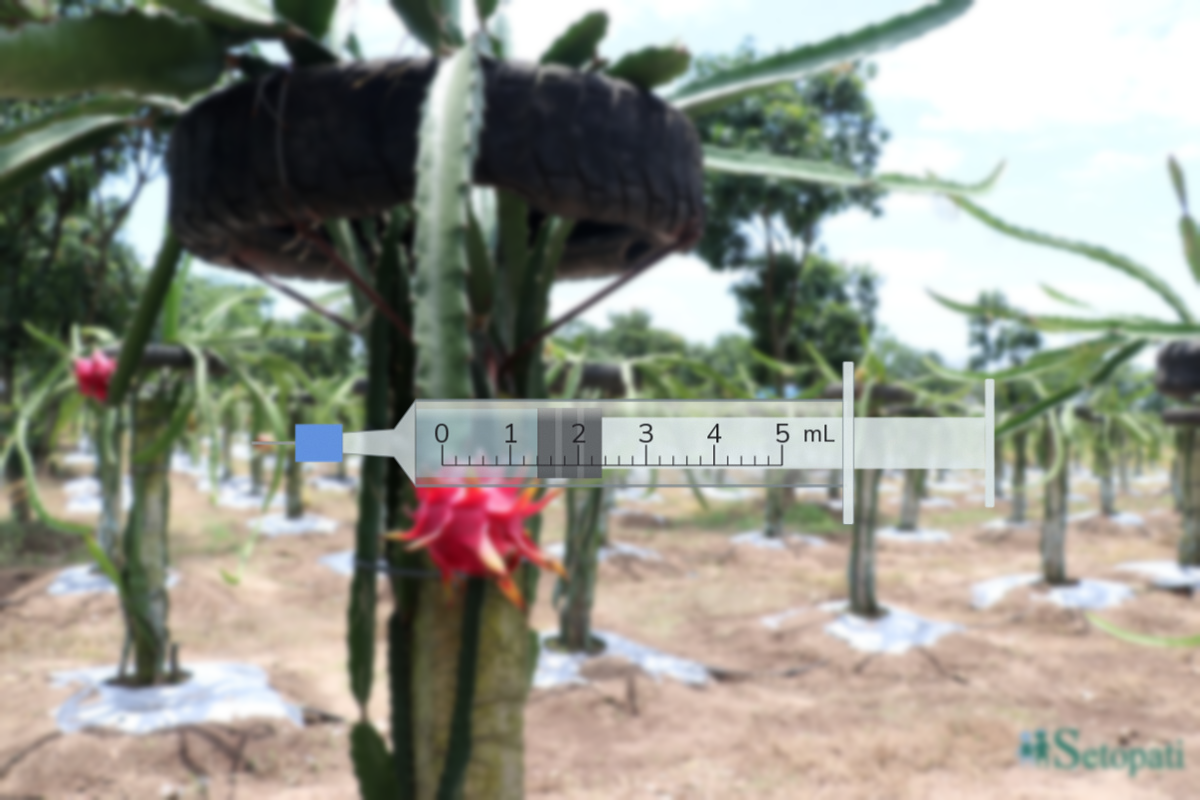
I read 1.4 (mL)
